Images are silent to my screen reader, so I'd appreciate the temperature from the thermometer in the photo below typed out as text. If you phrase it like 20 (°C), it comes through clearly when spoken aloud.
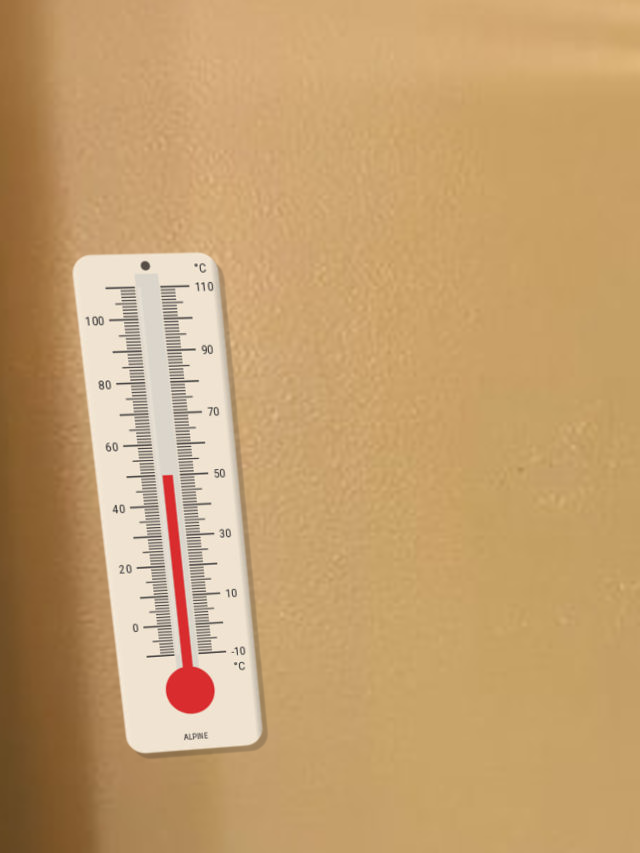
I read 50 (°C)
